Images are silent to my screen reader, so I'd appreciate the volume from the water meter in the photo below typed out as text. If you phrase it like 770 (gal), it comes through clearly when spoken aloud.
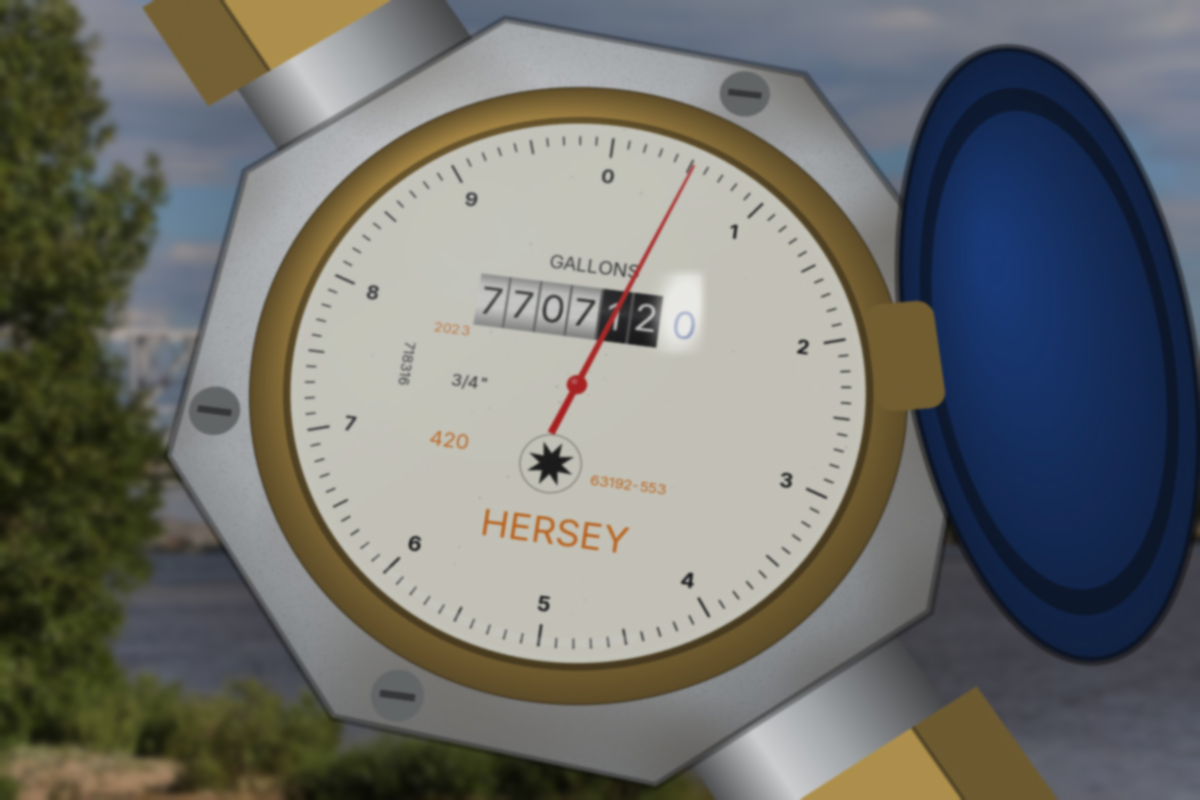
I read 7707120.5 (gal)
